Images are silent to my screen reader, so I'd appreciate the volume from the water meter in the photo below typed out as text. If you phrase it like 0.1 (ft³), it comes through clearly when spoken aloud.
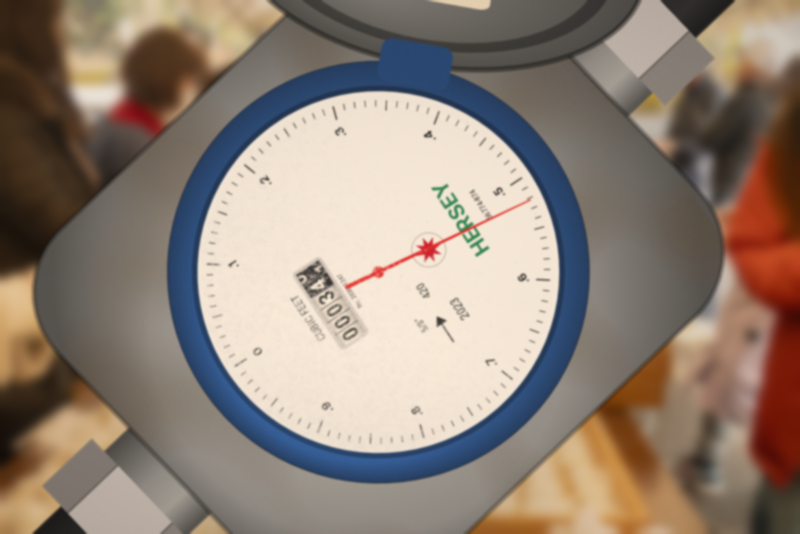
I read 340.52 (ft³)
